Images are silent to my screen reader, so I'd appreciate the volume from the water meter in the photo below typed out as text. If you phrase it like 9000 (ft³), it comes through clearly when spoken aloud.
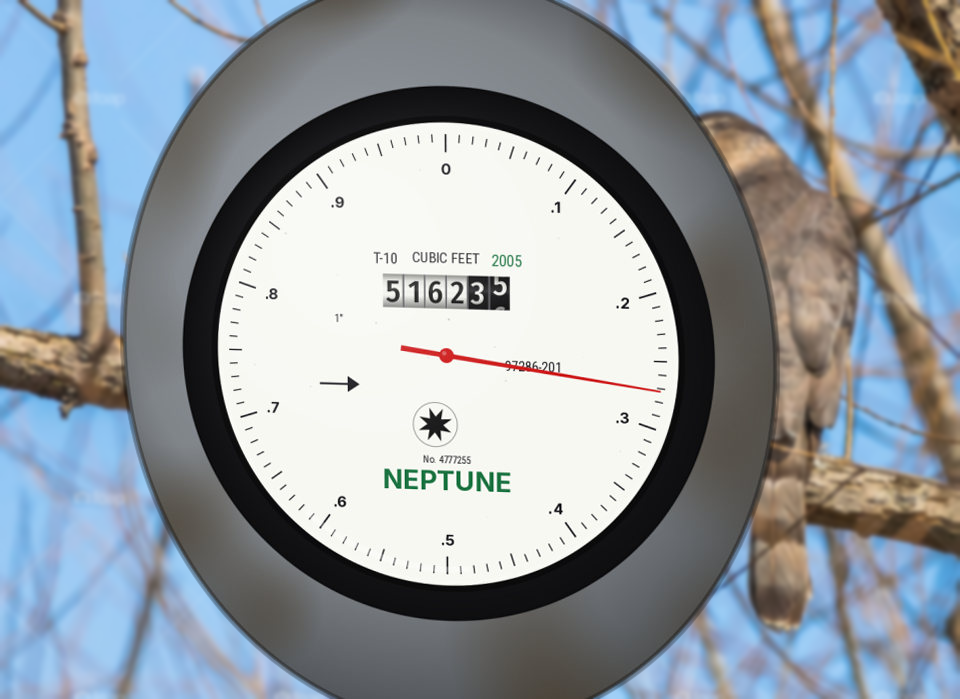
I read 516235.27 (ft³)
